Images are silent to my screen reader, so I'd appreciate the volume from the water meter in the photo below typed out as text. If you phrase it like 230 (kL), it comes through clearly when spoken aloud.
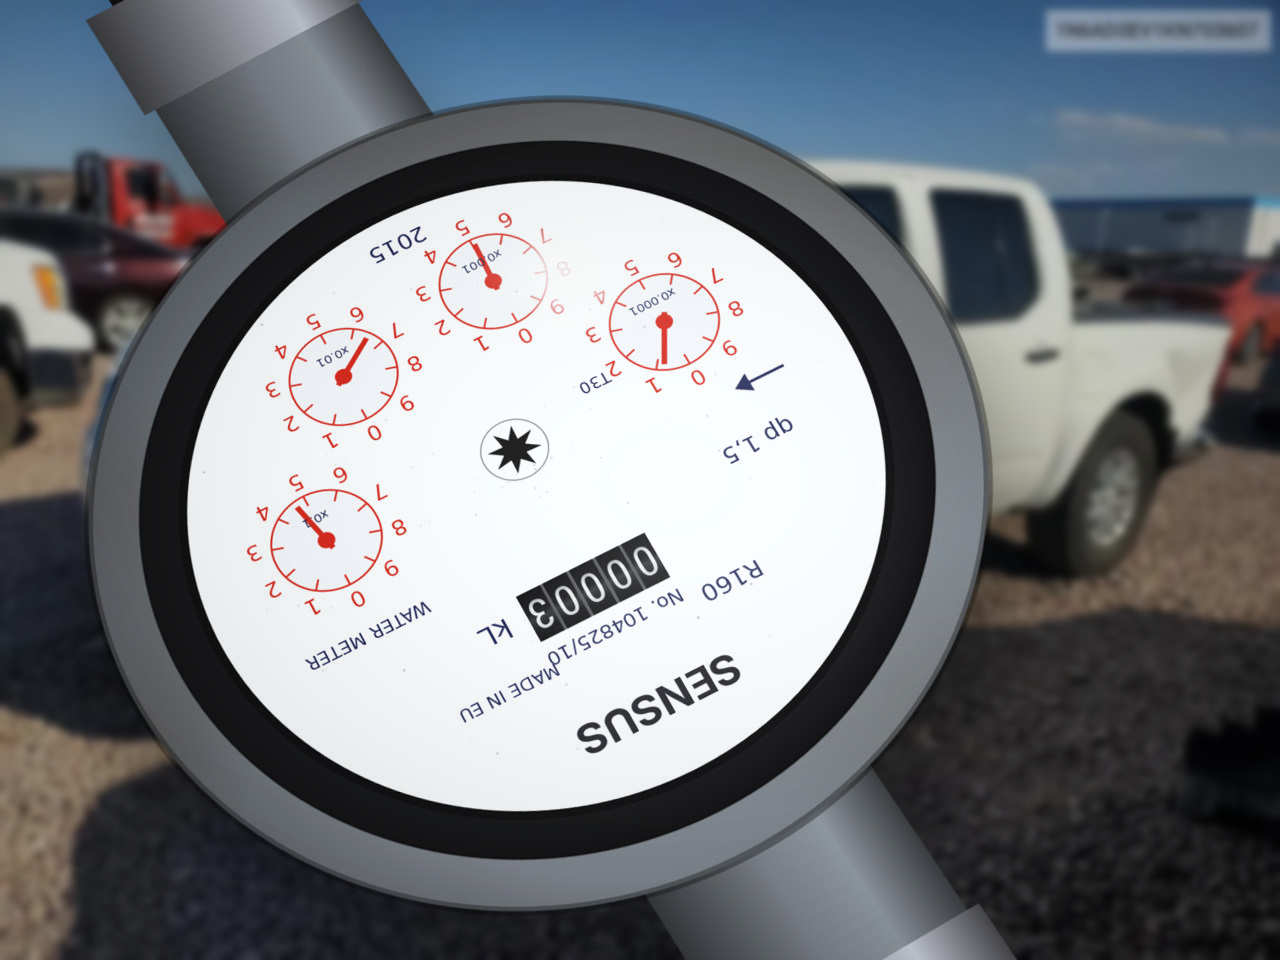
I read 3.4650 (kL)
